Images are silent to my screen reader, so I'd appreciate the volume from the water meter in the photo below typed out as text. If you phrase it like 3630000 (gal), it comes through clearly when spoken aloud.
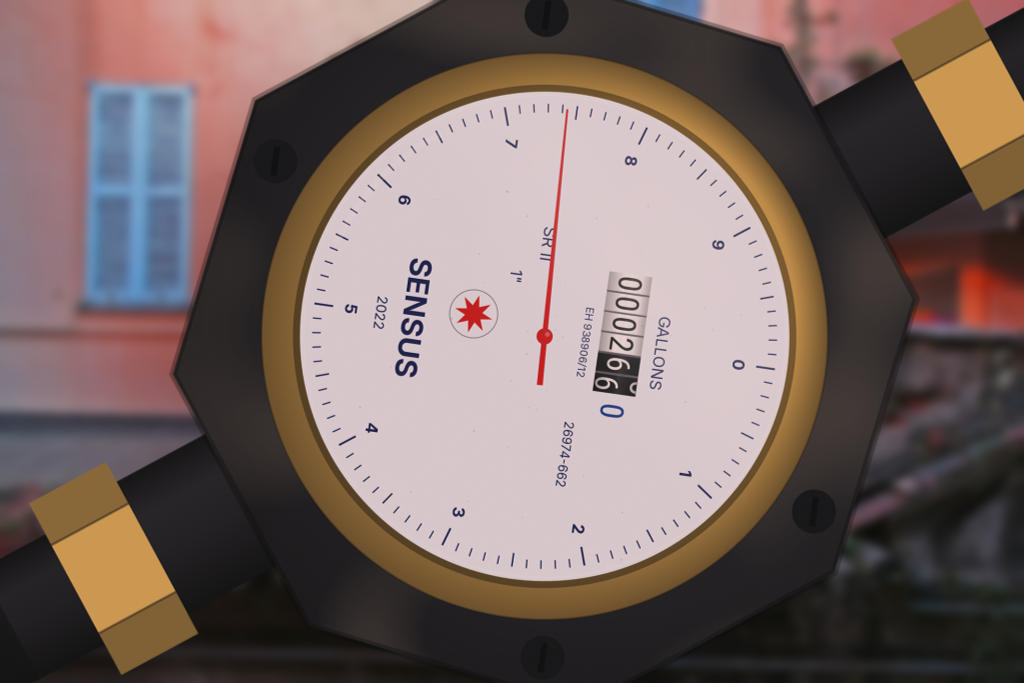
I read 2657.4 (gal)
